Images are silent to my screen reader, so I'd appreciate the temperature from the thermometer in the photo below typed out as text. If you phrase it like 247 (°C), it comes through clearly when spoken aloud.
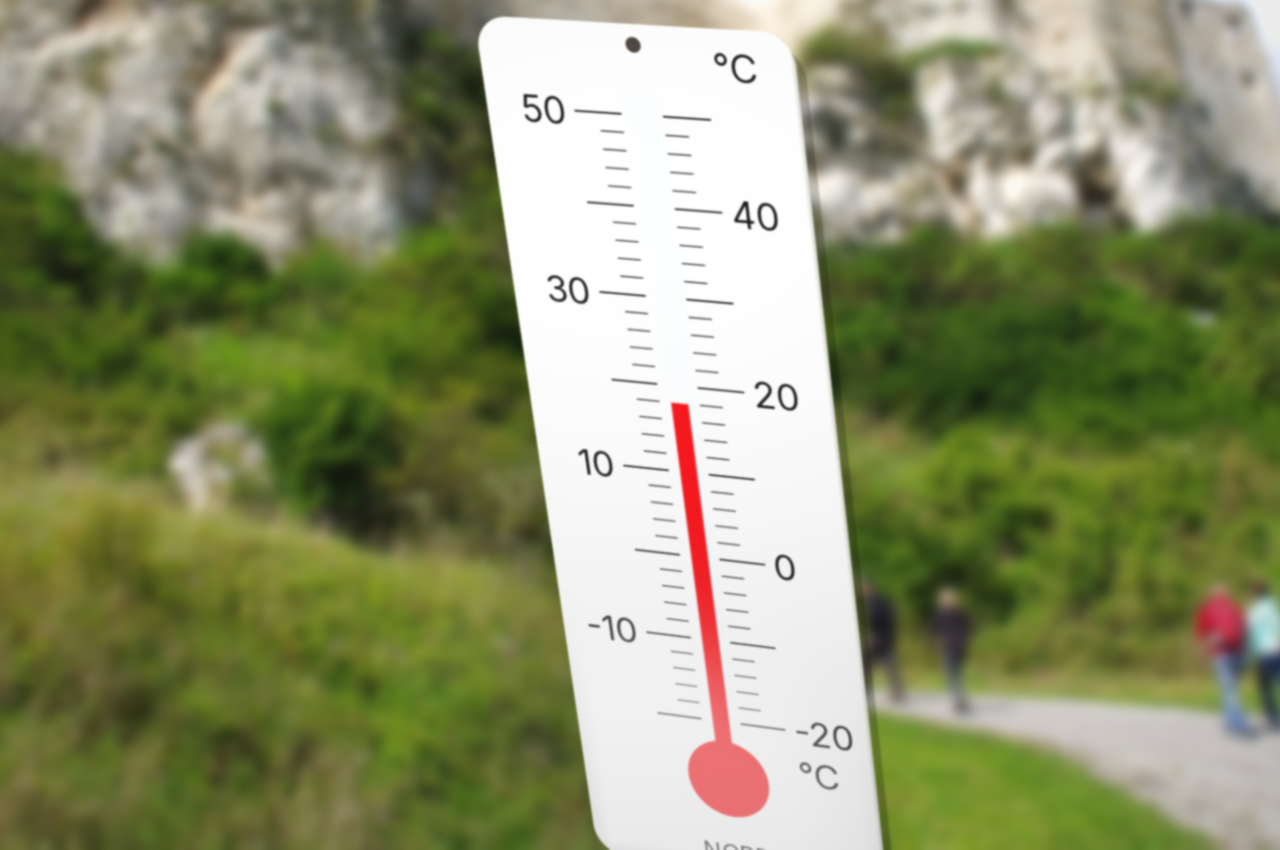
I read 18 (°C)
